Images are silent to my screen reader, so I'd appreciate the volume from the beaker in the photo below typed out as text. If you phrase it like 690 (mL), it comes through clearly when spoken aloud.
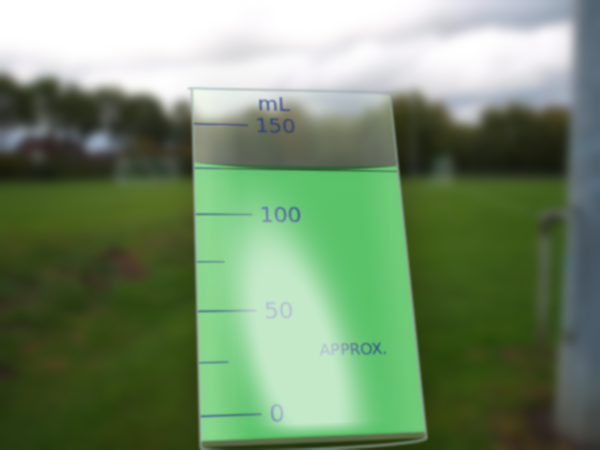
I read 125 (mL)
